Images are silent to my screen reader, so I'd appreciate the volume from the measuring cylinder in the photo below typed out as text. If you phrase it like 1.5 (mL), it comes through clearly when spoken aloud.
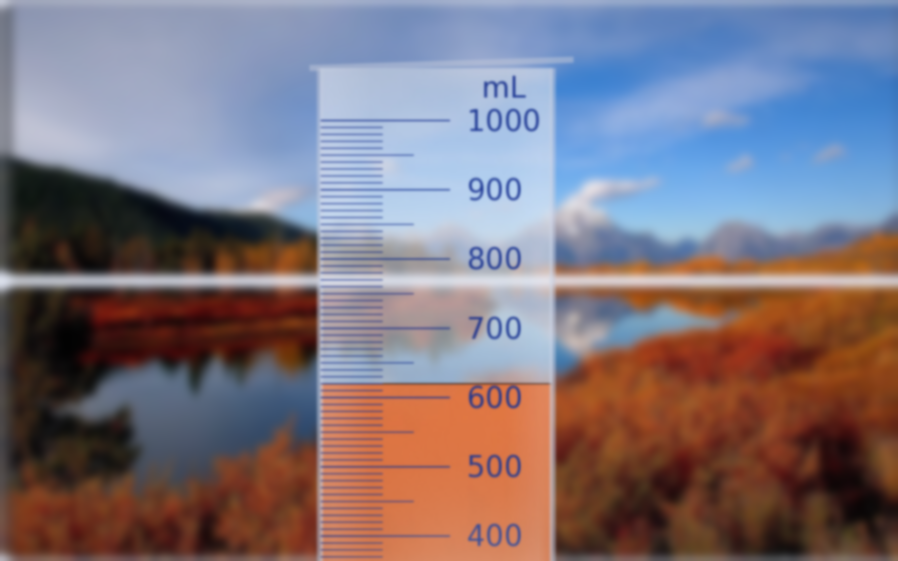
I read 620 (mL)
